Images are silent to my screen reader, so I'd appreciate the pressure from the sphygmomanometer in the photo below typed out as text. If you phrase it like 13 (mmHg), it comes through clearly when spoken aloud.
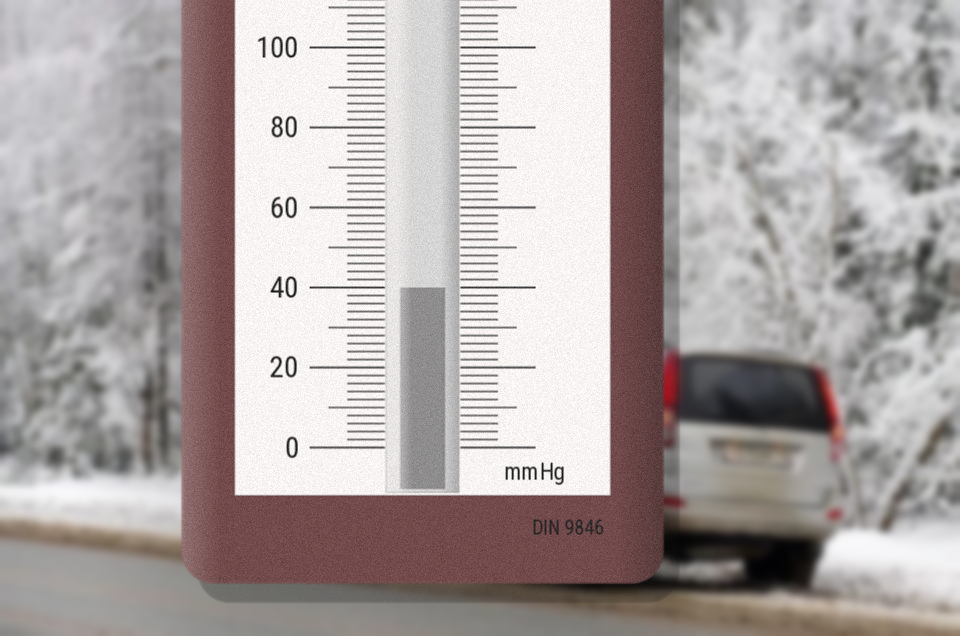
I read 40 (mmHg)
